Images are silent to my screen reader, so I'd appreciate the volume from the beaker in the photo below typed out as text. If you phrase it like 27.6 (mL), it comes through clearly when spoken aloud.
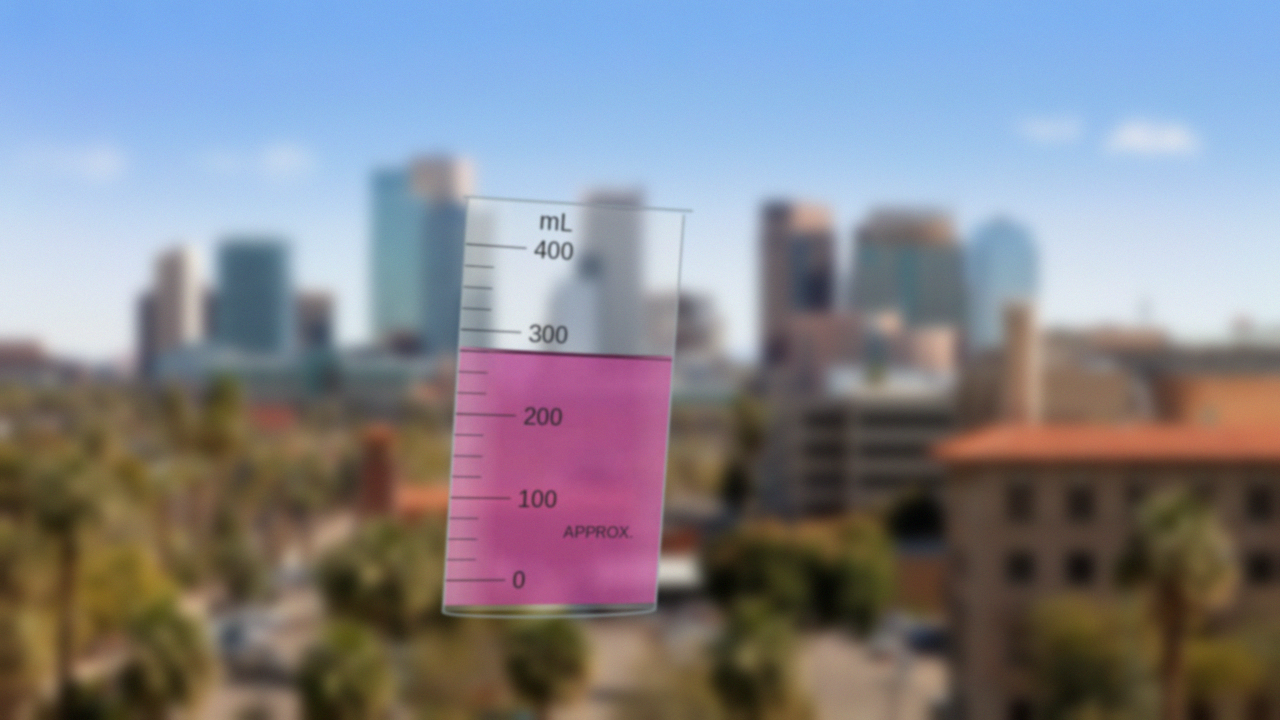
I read 275 (mL)
